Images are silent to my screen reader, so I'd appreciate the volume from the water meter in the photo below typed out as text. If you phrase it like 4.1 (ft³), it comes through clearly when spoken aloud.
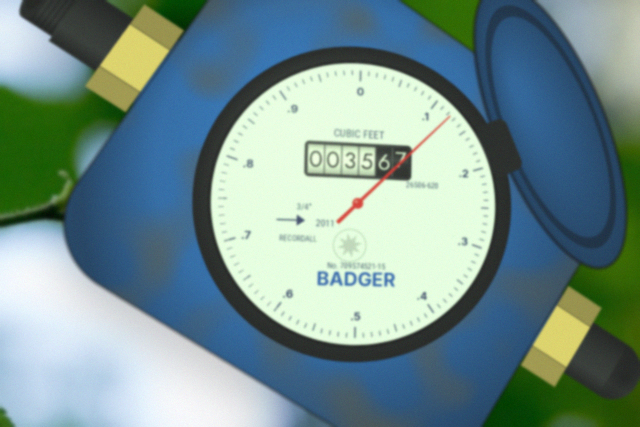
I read 3567.12 (ft³)
